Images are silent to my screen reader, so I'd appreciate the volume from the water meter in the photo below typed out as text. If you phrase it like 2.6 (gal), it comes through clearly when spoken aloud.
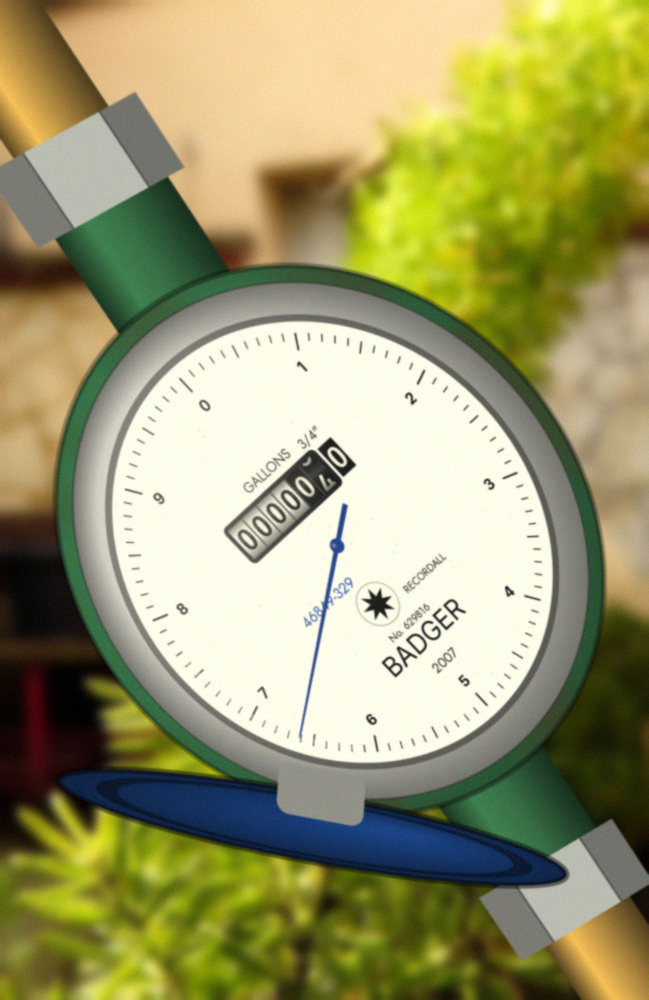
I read 36.6 (gal)
